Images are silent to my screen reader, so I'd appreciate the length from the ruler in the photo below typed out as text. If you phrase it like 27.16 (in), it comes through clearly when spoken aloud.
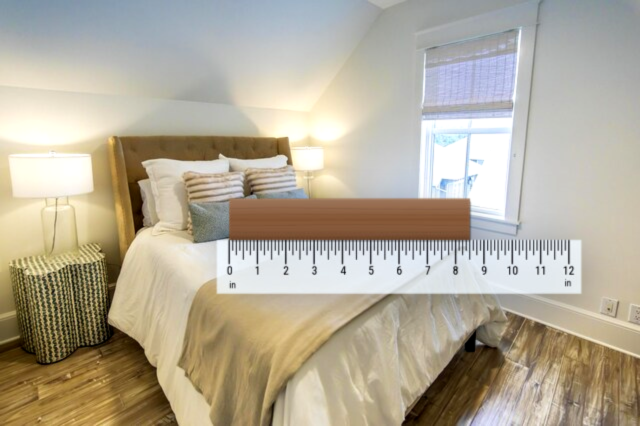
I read 8.5 (in)
